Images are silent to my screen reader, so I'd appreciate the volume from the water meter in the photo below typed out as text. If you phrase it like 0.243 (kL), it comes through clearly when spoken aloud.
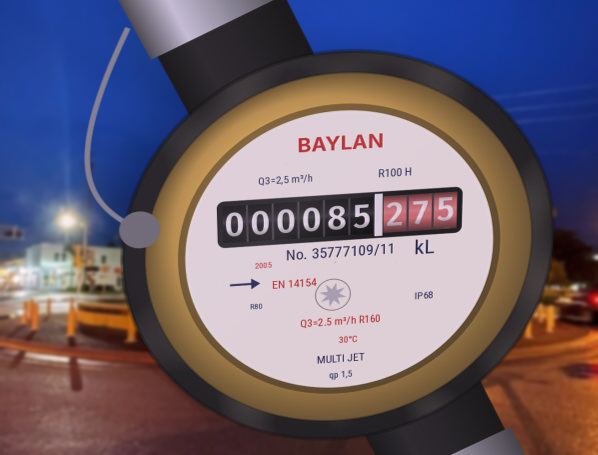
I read 85.275 (kL)
